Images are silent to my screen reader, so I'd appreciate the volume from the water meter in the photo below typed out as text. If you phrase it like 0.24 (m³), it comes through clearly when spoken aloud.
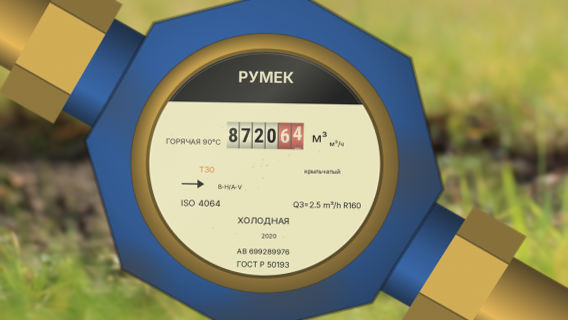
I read 8720.64 (m³)
